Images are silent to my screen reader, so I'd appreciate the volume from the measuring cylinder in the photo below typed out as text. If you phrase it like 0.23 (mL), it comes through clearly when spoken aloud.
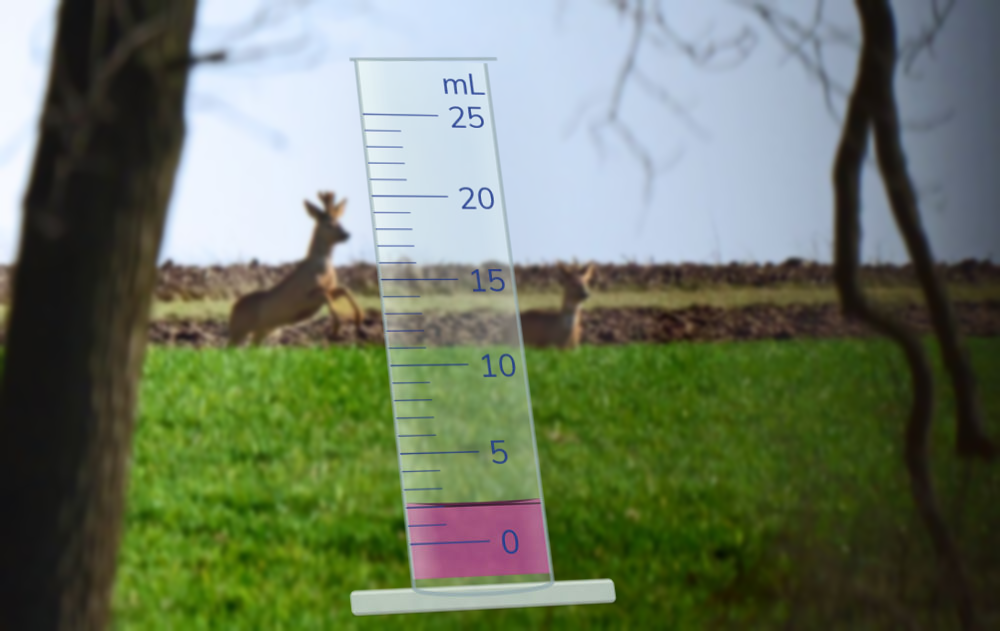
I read 2 (mL)
